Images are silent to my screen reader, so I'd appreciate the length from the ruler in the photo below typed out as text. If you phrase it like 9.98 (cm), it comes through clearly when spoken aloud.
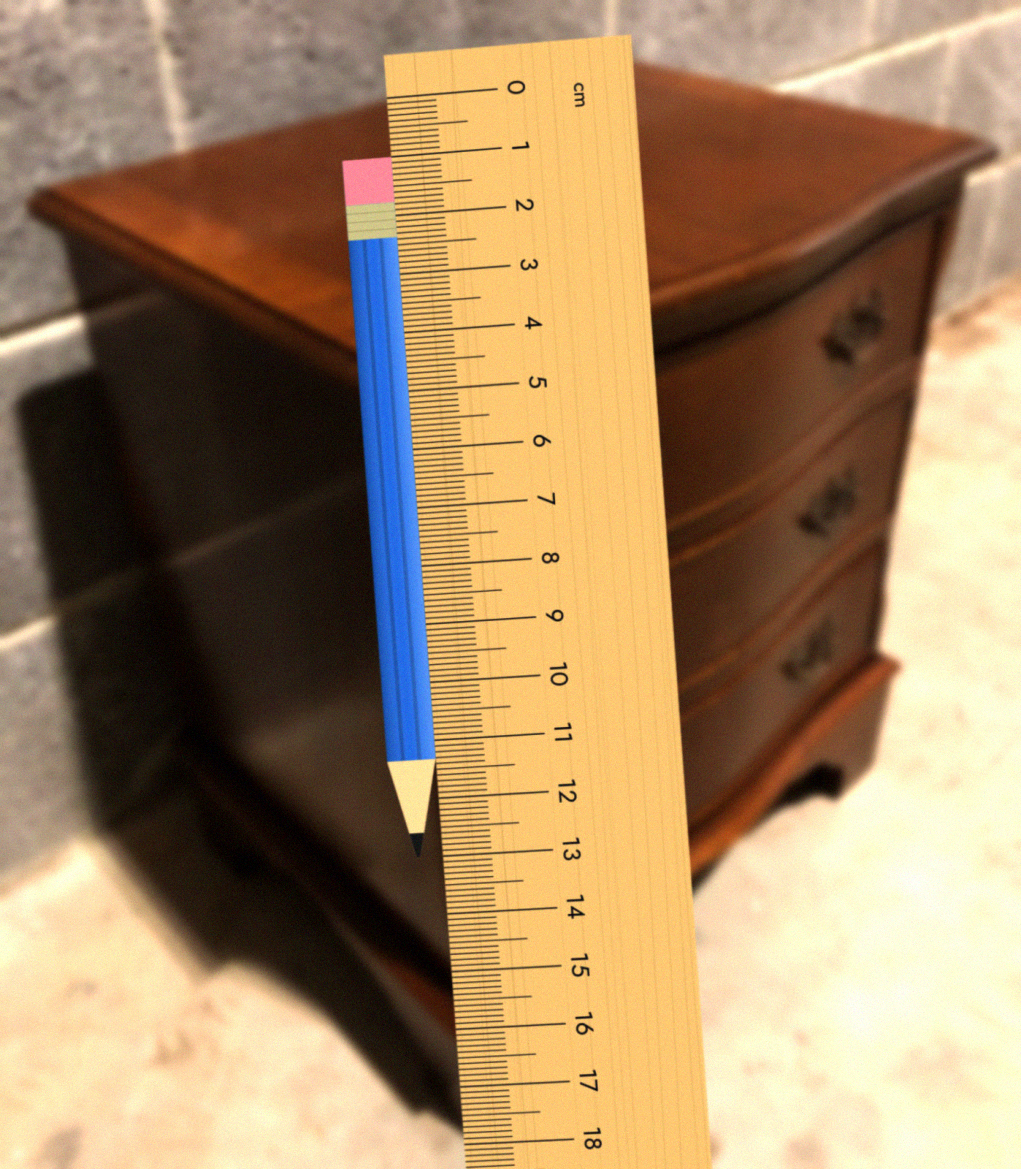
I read 12 (cm)
